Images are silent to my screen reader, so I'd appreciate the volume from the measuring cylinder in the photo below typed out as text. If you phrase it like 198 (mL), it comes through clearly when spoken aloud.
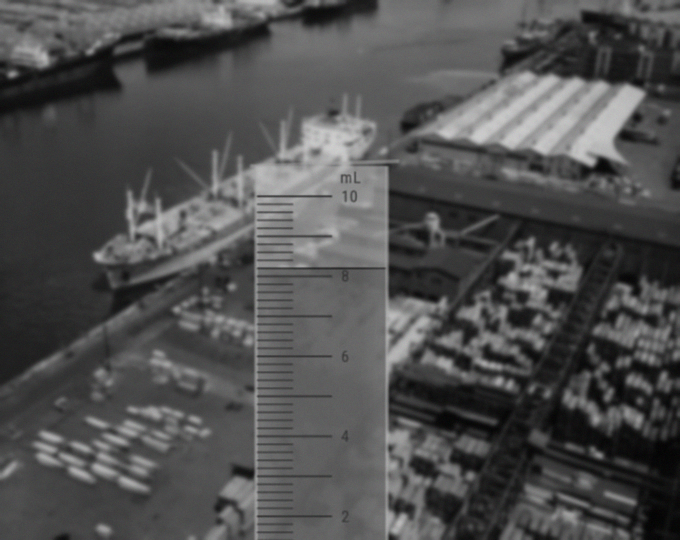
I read 8.2 (mL)
